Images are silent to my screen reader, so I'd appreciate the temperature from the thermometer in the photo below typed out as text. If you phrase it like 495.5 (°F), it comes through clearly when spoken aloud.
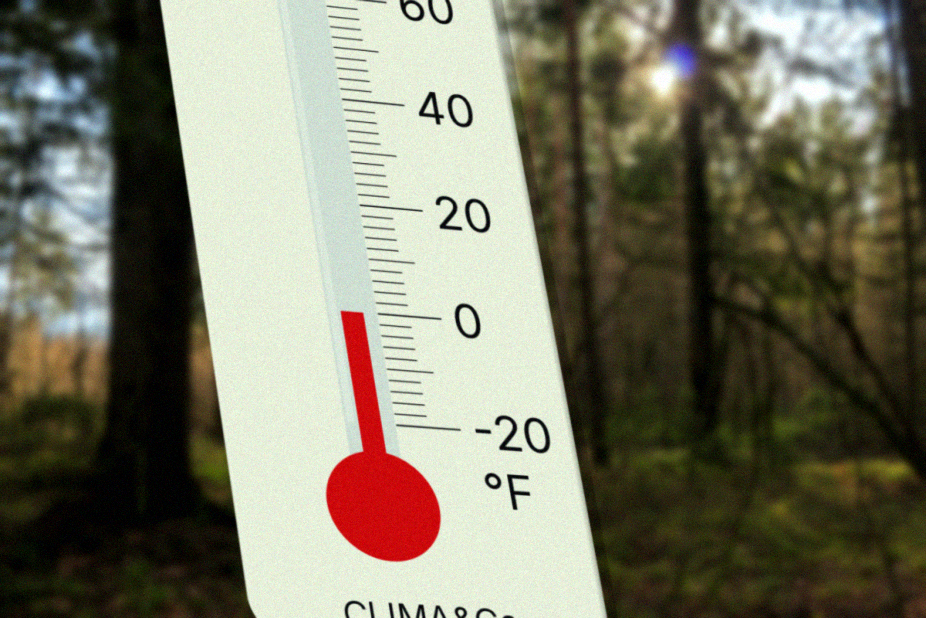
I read 0 (°F)
